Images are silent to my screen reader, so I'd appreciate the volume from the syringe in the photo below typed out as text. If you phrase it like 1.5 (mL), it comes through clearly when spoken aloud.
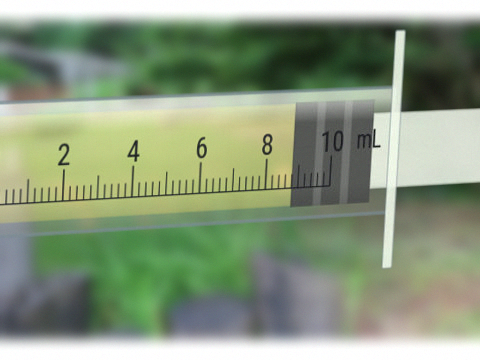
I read 8.8 (mL)
